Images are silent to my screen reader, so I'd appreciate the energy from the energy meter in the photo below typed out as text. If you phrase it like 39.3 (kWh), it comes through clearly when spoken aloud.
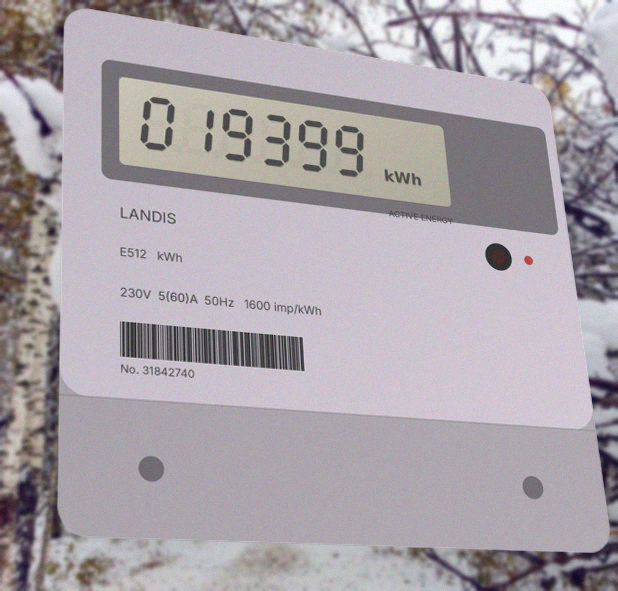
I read 19399 (kWh)
